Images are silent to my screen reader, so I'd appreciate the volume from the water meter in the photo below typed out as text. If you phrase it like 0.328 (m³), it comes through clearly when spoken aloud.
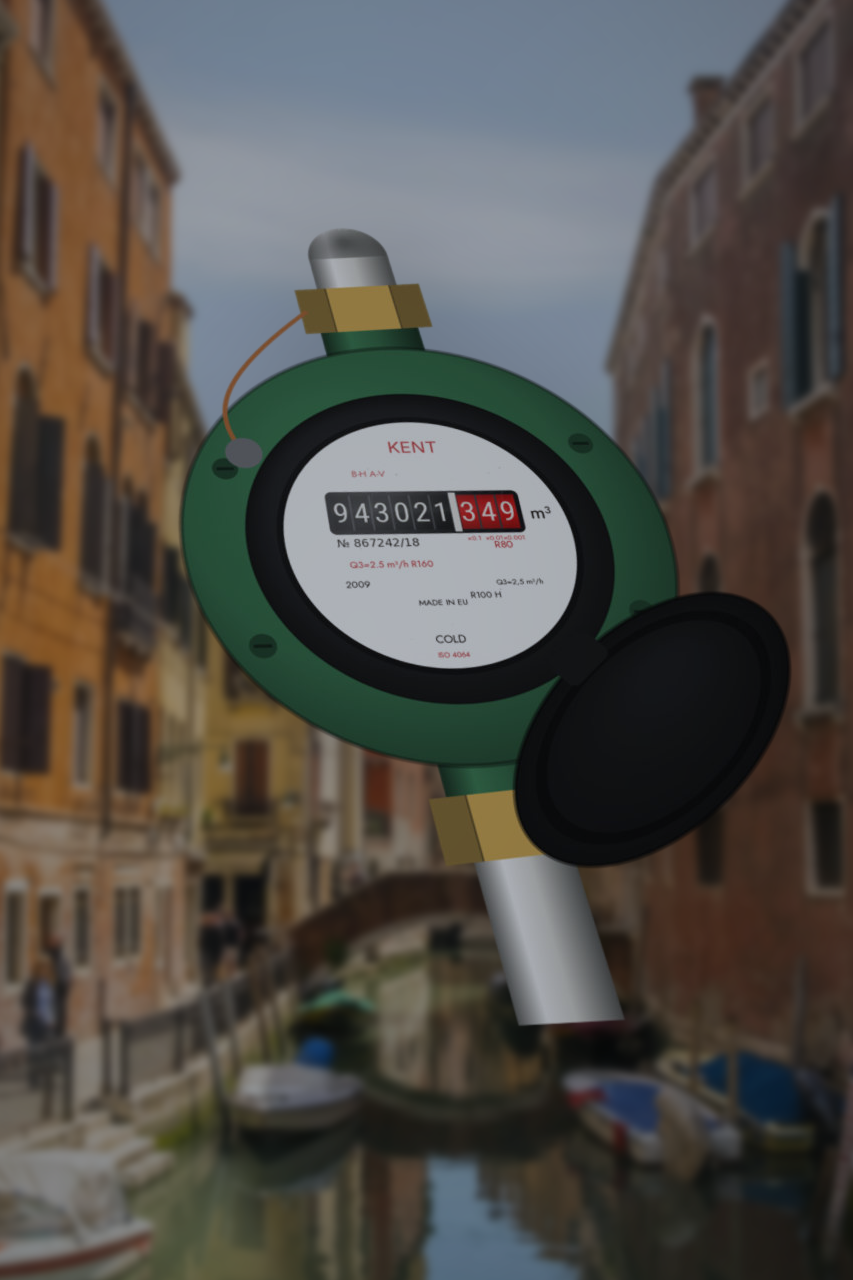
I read 943021.349 (m³)
